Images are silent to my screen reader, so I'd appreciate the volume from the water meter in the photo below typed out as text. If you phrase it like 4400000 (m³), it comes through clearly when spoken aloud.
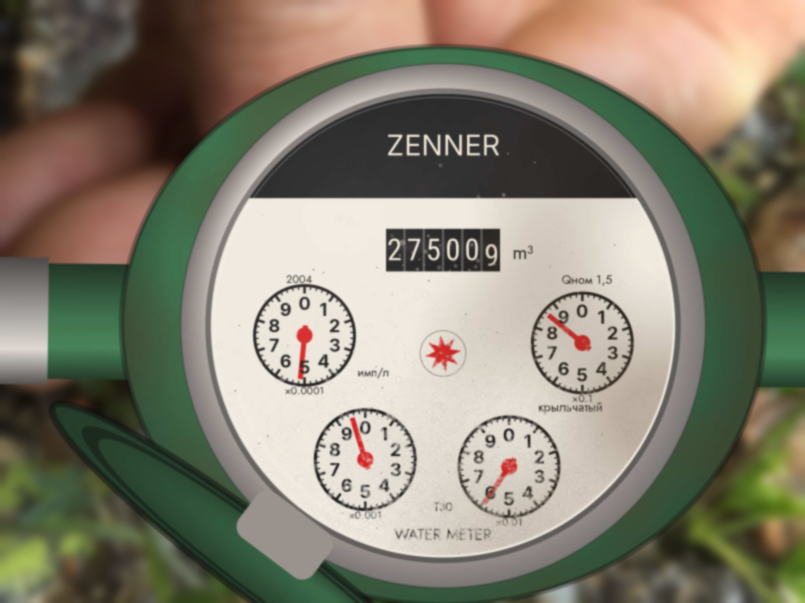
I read 275008.8595 (m³)
